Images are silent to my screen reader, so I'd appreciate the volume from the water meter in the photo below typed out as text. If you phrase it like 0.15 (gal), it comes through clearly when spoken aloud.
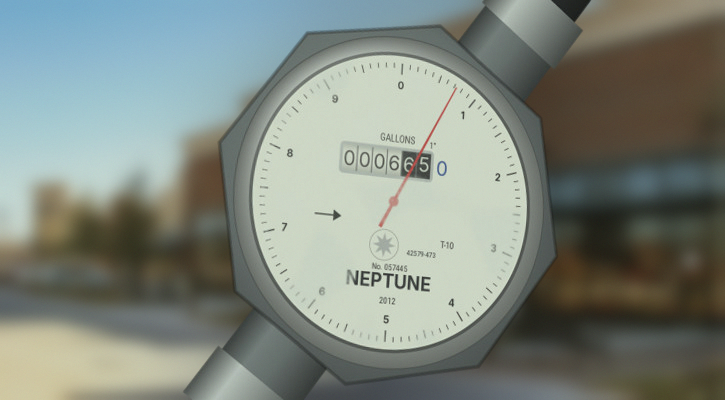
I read 6650.7 (gal)
